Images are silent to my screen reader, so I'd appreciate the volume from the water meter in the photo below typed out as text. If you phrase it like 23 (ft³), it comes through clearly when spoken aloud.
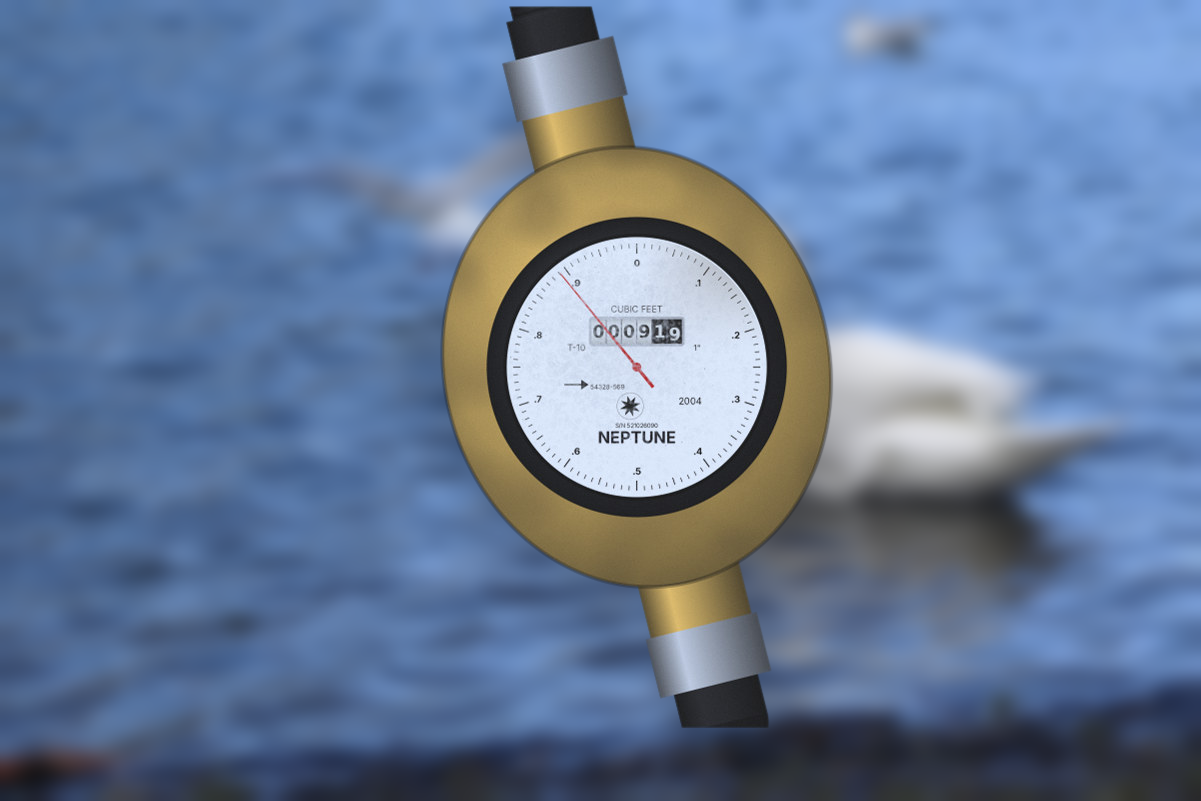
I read 918.89 (ft³)
